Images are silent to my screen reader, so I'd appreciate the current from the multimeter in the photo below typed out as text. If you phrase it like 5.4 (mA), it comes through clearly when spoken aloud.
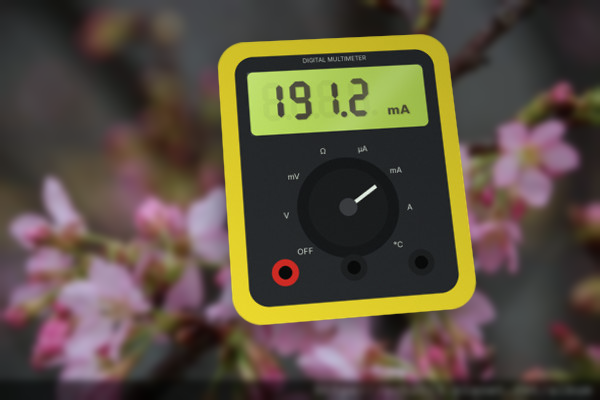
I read 191.2 (mA)
